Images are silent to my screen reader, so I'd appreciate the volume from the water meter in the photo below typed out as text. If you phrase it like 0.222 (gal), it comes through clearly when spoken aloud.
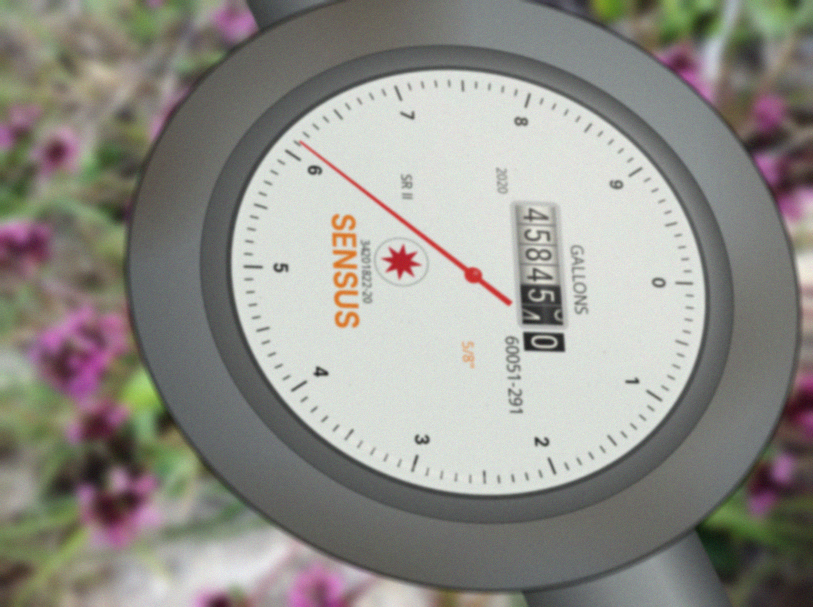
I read 4584536.1 (gal)
